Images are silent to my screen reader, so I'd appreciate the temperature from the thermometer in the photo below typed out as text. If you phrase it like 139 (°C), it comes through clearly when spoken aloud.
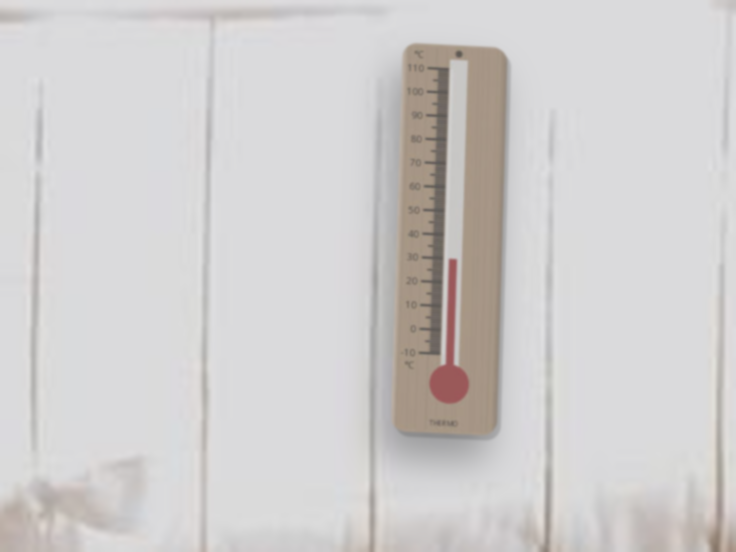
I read 30 (°C)
